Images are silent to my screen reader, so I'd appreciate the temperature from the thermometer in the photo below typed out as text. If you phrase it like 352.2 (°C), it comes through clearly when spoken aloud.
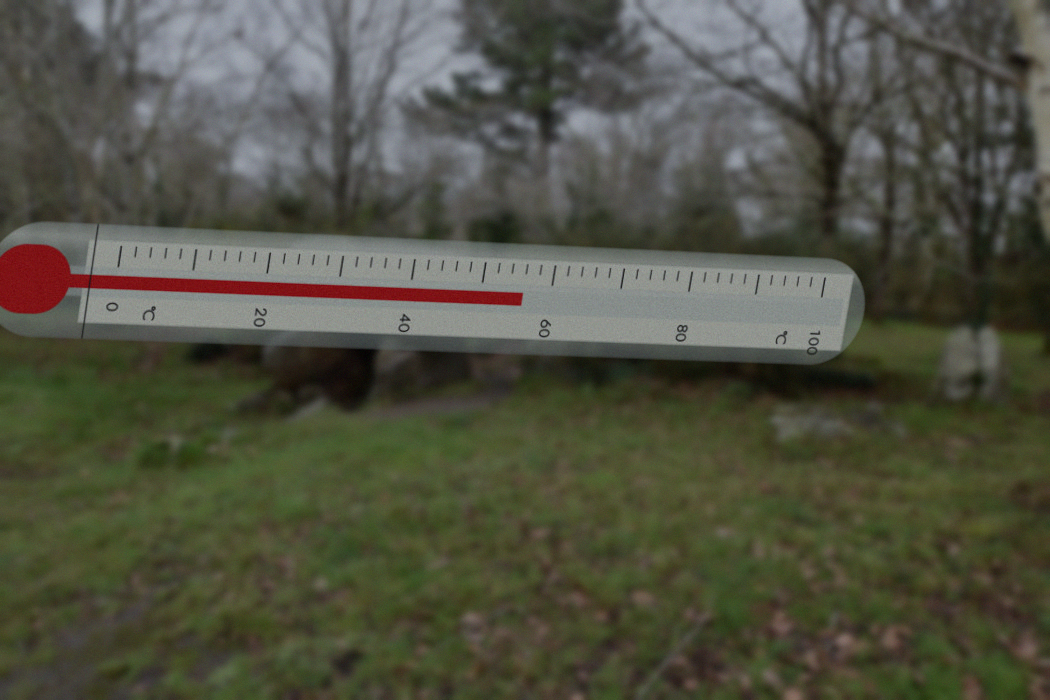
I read 56 (°C)
